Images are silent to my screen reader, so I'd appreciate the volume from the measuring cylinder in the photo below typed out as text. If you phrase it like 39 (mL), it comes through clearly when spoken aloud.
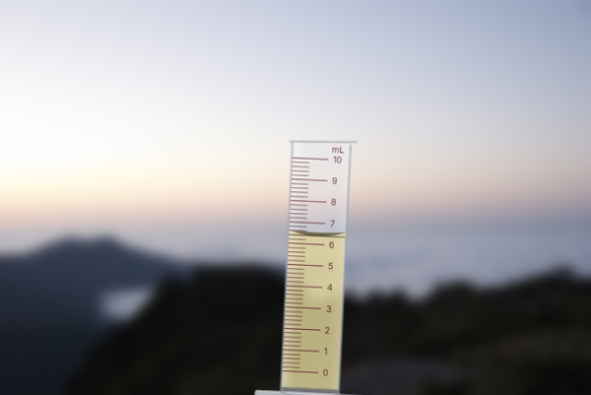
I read 6.4 (mL)
